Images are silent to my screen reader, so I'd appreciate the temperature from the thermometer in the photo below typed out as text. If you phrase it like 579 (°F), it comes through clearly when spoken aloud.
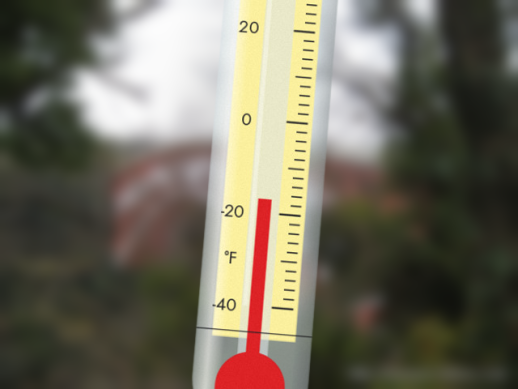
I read -17 (°F)
